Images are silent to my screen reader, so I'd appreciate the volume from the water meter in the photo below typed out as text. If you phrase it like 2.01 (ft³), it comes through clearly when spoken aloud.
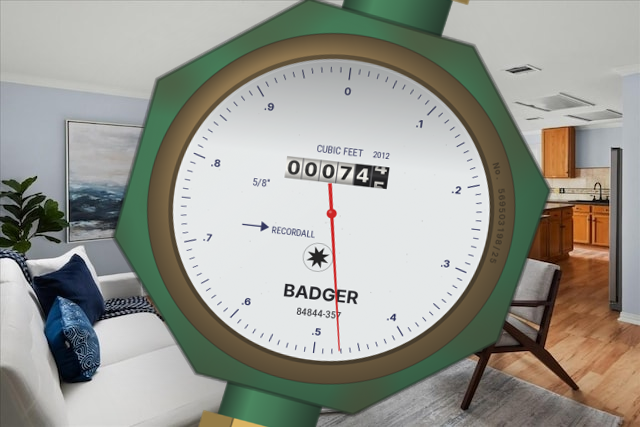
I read 744.47 (ft³)
